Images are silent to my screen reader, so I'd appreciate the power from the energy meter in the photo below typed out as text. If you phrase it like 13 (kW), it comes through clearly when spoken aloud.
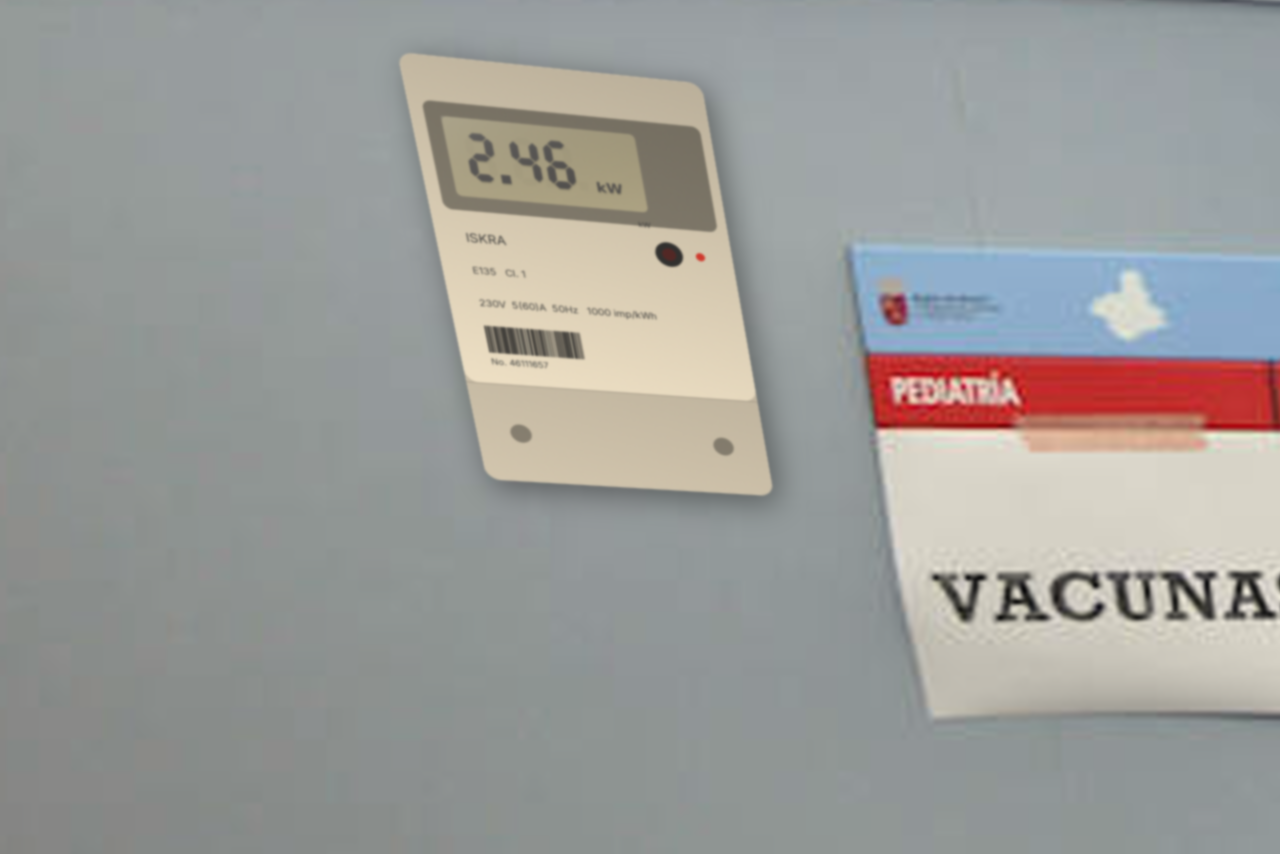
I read 2.46 (kW)
